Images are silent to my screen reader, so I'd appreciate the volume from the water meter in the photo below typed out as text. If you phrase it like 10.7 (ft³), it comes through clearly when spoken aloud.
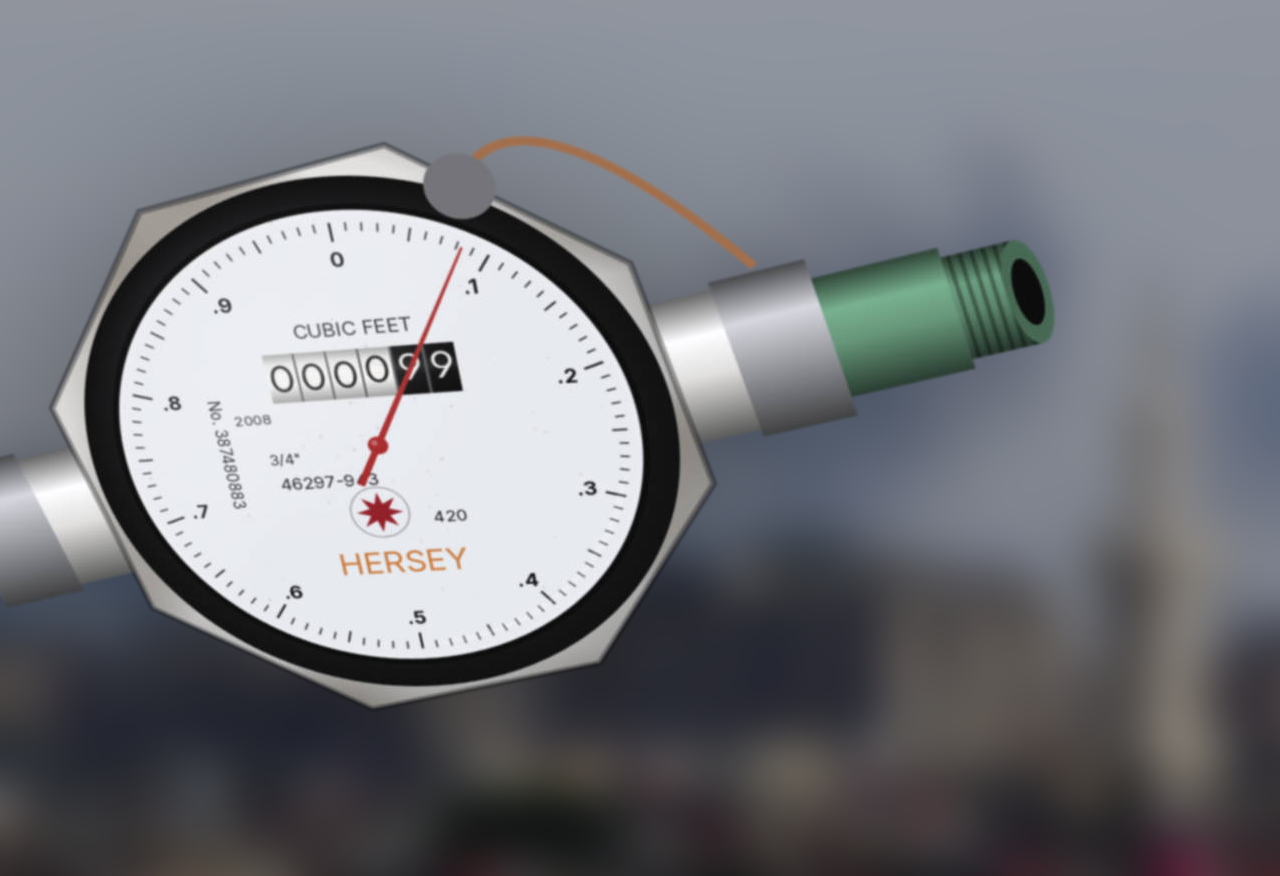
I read 99.08 (ft³)
